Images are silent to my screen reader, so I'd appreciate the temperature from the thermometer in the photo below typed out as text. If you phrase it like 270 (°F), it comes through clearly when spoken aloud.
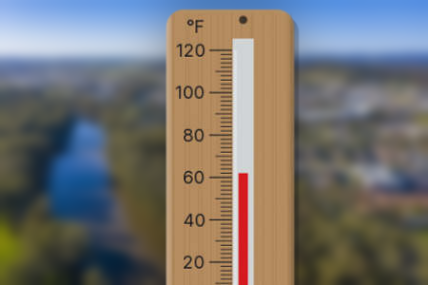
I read 62 (°F)
